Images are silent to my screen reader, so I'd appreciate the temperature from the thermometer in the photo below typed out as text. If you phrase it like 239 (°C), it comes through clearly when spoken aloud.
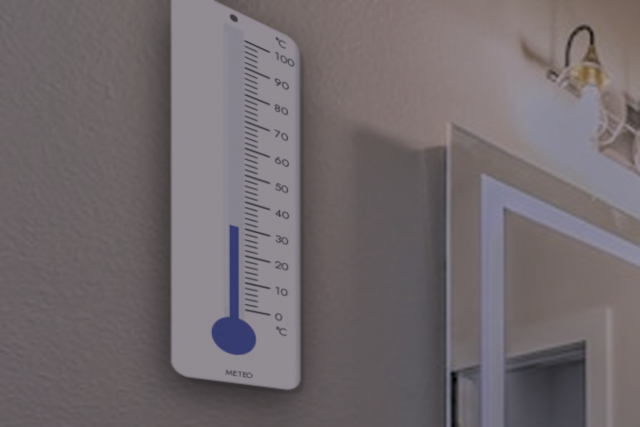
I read 30 (°C)
